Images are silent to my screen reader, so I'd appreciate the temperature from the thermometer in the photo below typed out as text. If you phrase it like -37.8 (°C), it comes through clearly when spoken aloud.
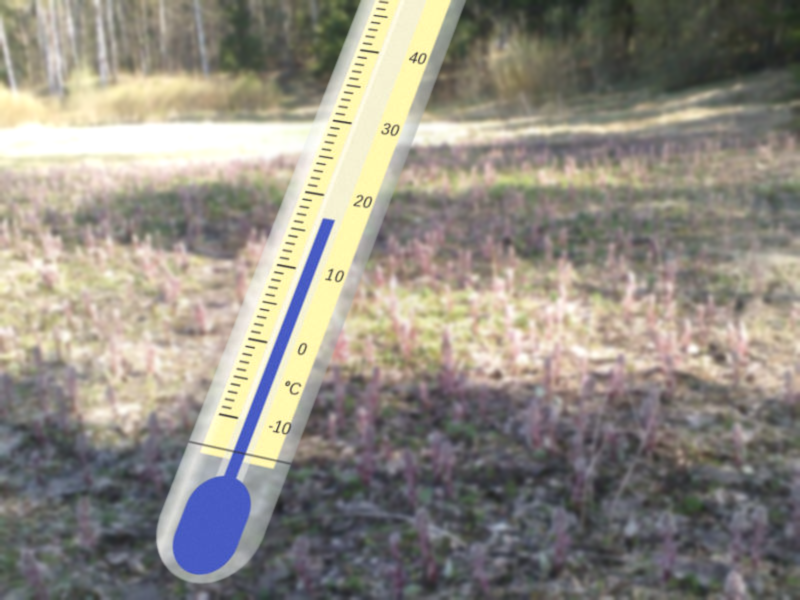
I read 17 (°C)
